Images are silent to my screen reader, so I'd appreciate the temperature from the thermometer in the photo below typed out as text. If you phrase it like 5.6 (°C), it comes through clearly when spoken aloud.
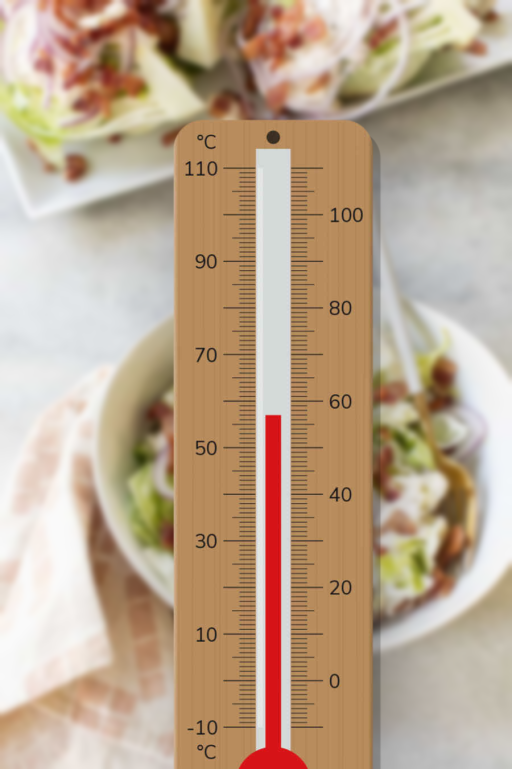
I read 57 (°C)
